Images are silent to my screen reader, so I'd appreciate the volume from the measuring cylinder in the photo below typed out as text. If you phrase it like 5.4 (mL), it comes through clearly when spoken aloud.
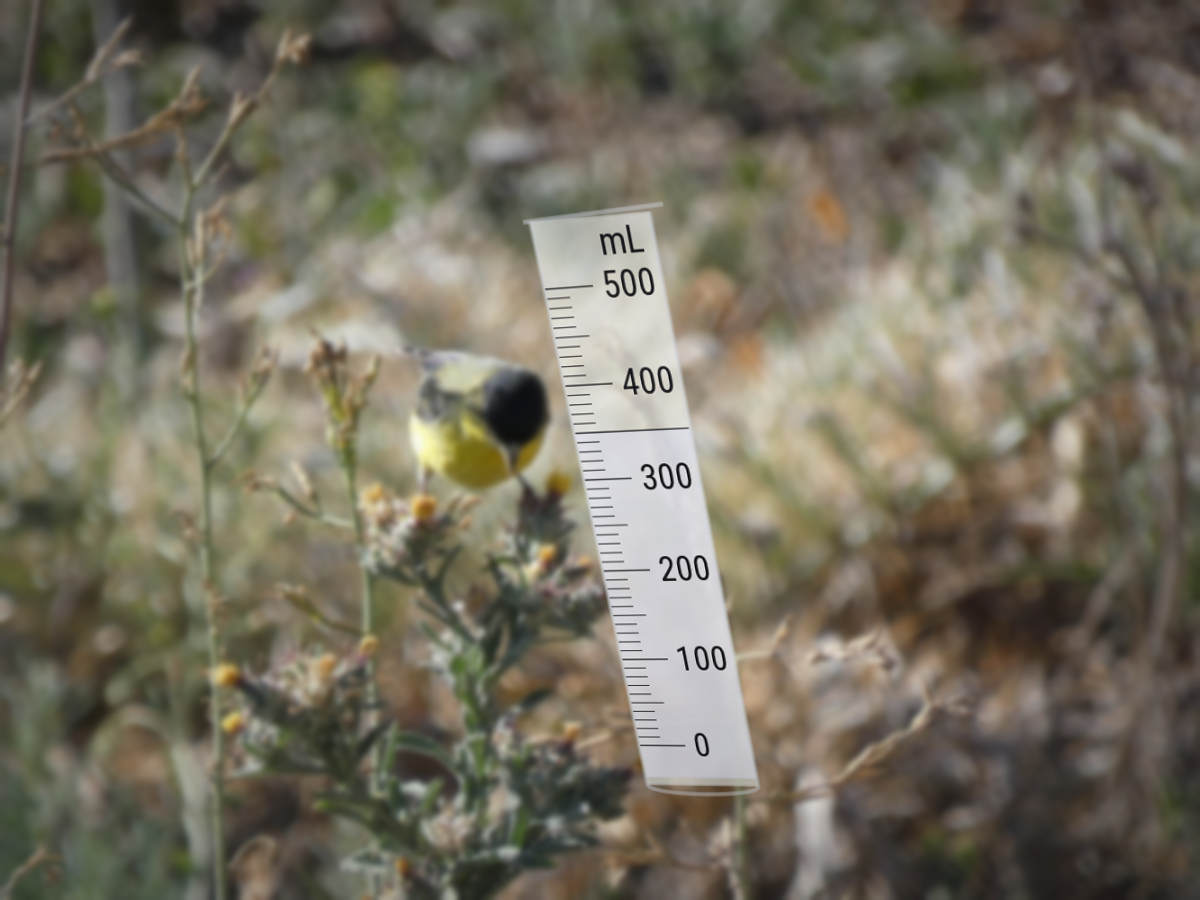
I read 350 (mL)
